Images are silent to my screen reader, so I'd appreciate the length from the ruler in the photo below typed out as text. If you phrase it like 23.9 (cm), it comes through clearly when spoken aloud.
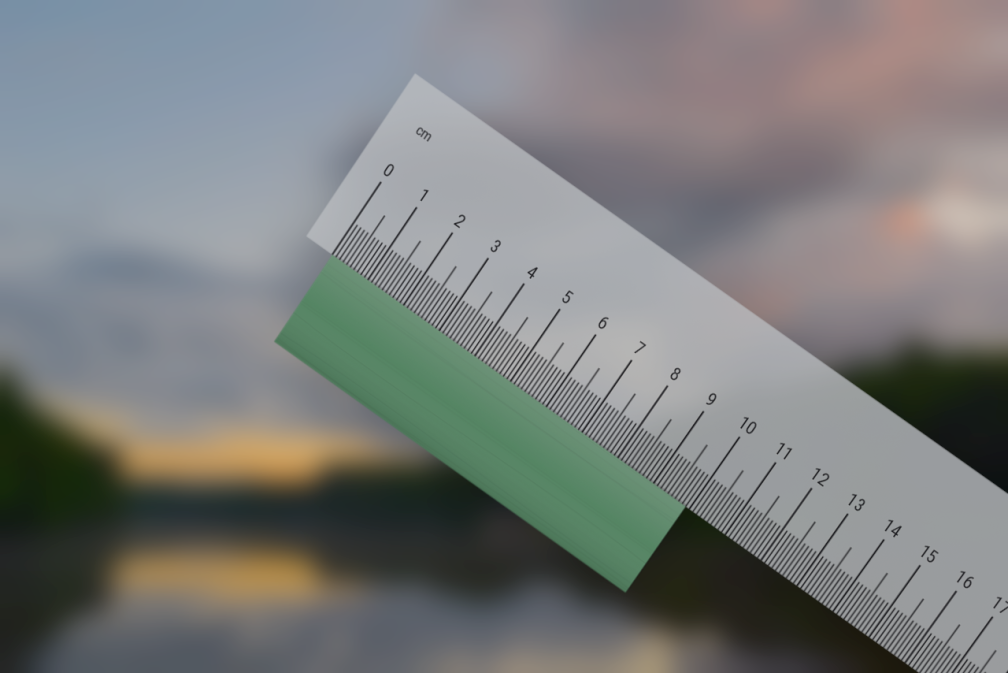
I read 9.9 (cm)
